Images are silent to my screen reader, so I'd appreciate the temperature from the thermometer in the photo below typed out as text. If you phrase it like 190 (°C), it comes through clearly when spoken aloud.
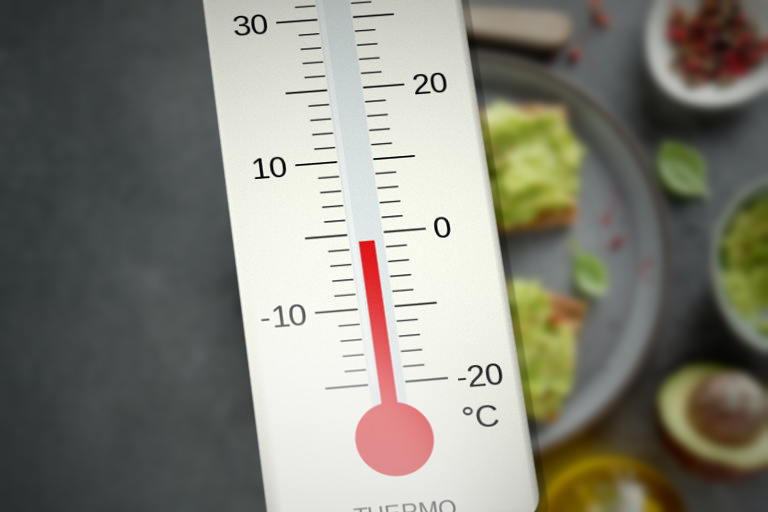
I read -1 (°C)
